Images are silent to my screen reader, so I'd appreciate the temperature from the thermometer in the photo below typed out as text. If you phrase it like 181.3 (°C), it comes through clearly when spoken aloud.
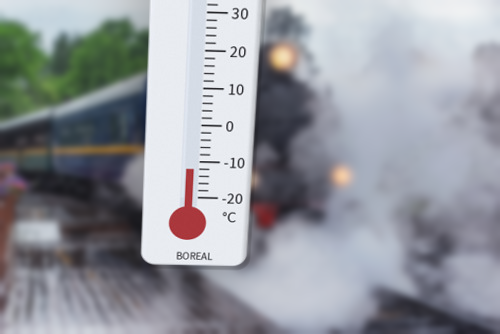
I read -12 (°C)
